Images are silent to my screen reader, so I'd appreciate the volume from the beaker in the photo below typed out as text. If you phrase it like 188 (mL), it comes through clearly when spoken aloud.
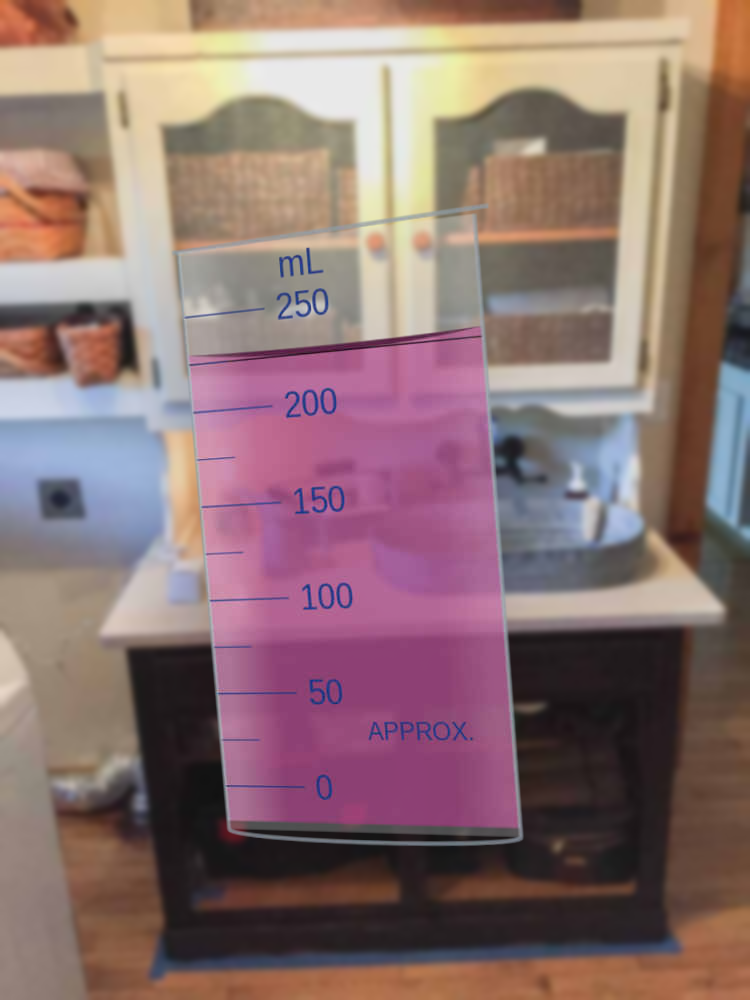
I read 225 (mL)
